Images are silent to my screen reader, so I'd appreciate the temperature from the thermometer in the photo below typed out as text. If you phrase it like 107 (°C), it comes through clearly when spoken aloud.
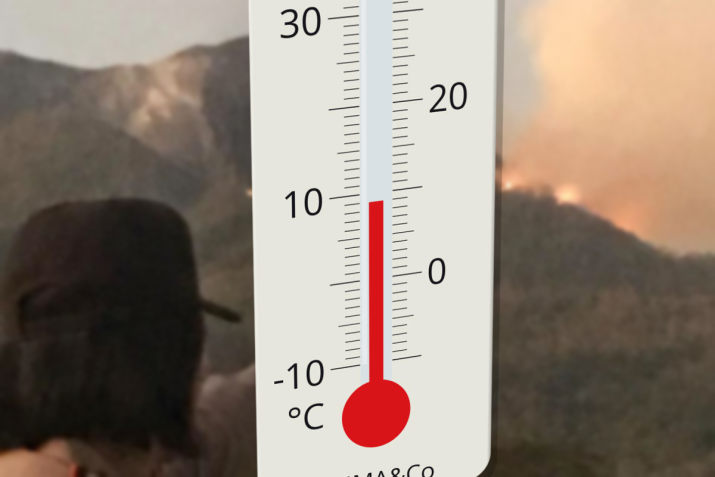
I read 9 (°C)
